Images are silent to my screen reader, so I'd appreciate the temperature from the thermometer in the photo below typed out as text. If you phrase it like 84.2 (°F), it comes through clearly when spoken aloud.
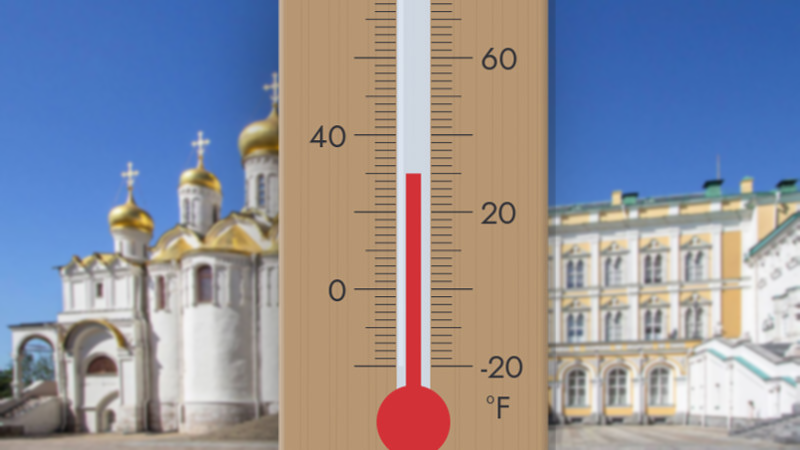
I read 30 (°F)
